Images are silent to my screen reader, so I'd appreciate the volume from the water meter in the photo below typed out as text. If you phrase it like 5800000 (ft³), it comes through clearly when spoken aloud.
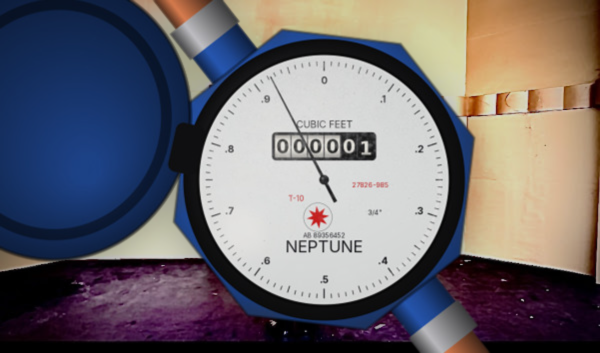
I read 0.92 (ft³)
